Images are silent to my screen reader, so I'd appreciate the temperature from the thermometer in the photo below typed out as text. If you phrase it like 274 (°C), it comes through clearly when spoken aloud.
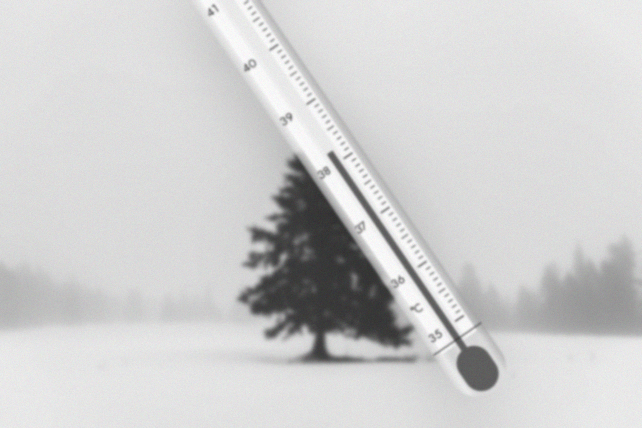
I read 38.2 (°C)
